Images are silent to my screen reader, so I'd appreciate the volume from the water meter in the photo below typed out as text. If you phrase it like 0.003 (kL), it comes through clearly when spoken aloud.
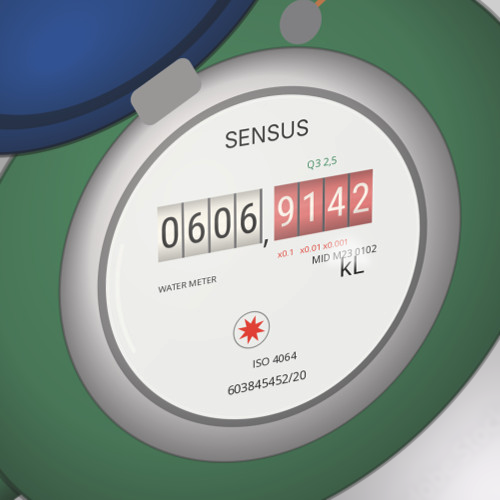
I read 606.9142 (kL)
